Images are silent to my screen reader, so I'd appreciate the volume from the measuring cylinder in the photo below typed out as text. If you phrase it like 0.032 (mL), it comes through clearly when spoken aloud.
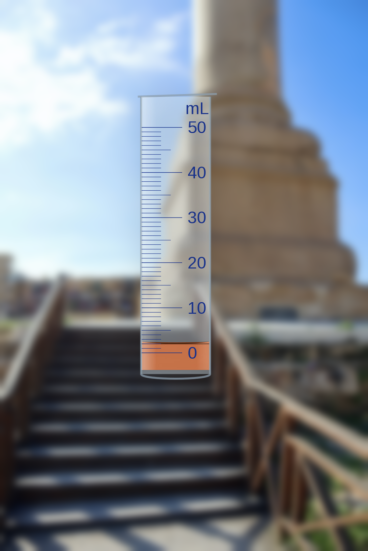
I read 2 (mL)
